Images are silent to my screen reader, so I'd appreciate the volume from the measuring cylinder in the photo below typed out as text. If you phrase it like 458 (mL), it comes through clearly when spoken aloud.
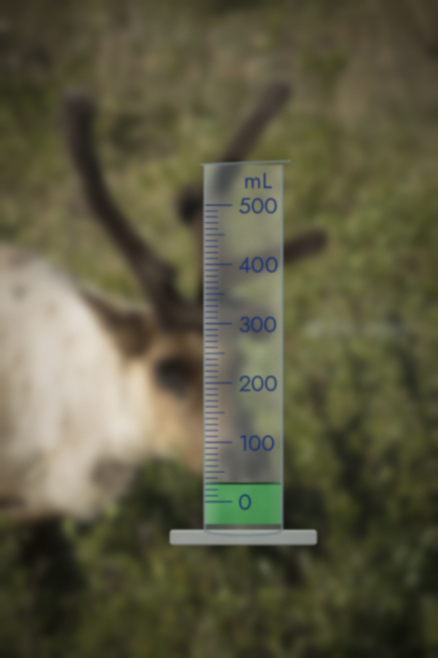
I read 30 (mL)
